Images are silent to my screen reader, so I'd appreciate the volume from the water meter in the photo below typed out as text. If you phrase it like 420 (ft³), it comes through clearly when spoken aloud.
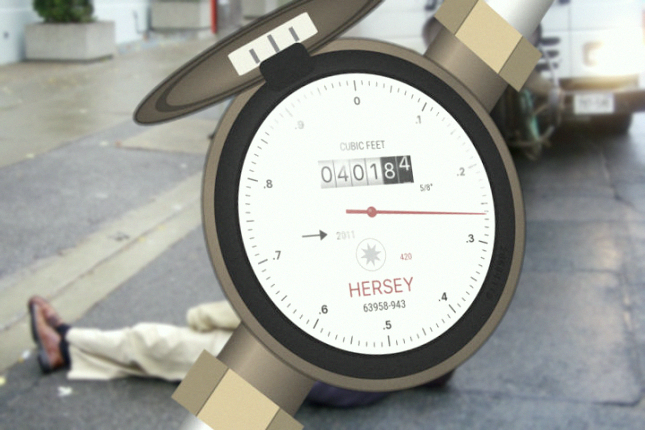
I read 40184.26 (ft³)
